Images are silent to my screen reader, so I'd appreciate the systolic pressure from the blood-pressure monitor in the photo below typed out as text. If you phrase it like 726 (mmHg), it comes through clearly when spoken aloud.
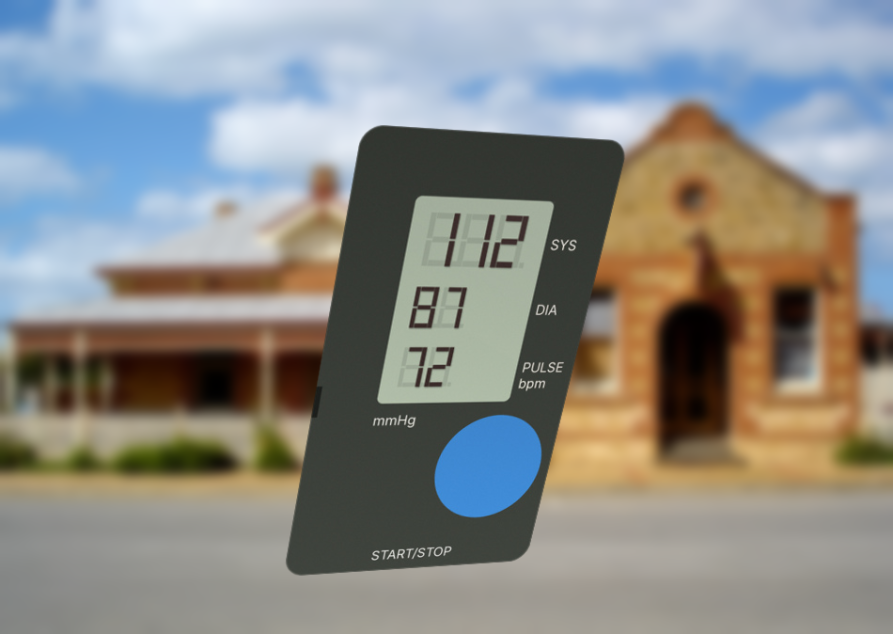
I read 112 (mmHg)
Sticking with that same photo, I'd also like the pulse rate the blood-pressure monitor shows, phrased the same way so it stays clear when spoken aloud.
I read 72 (bpm)
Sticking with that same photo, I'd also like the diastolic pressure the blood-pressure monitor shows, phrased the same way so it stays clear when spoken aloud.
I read 87 (mmHg)
